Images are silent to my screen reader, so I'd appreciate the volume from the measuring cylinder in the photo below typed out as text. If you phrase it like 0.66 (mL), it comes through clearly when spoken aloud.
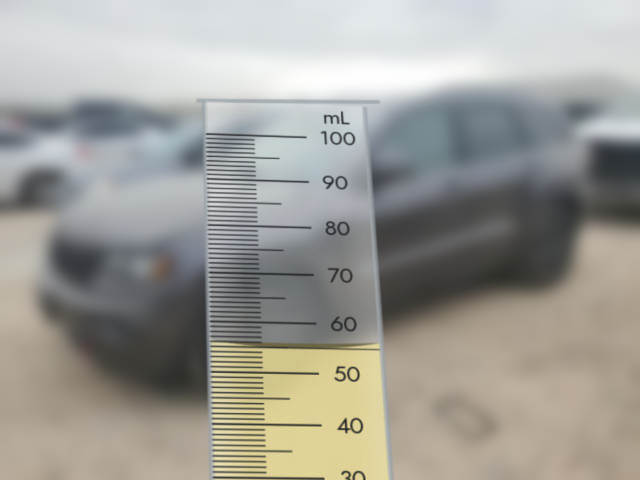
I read 55 (mL)
